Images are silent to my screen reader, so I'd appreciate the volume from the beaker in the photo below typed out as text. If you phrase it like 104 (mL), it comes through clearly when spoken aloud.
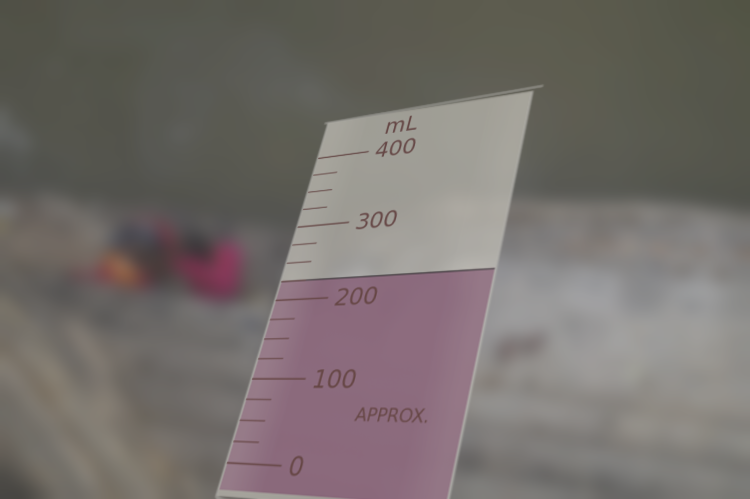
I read 225 (mL)
